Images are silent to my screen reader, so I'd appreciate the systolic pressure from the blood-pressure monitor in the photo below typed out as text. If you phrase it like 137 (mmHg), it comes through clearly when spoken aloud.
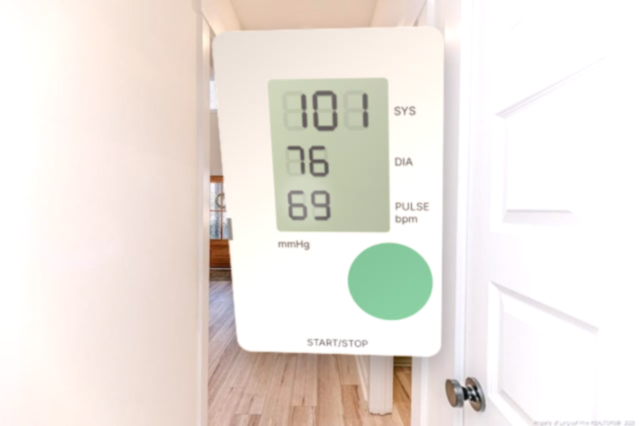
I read 101 (mmHg)
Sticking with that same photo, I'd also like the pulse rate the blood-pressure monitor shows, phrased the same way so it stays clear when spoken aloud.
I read 69 (bpm)
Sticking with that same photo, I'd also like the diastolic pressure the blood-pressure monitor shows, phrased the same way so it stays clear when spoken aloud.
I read 76 (mmHg)
